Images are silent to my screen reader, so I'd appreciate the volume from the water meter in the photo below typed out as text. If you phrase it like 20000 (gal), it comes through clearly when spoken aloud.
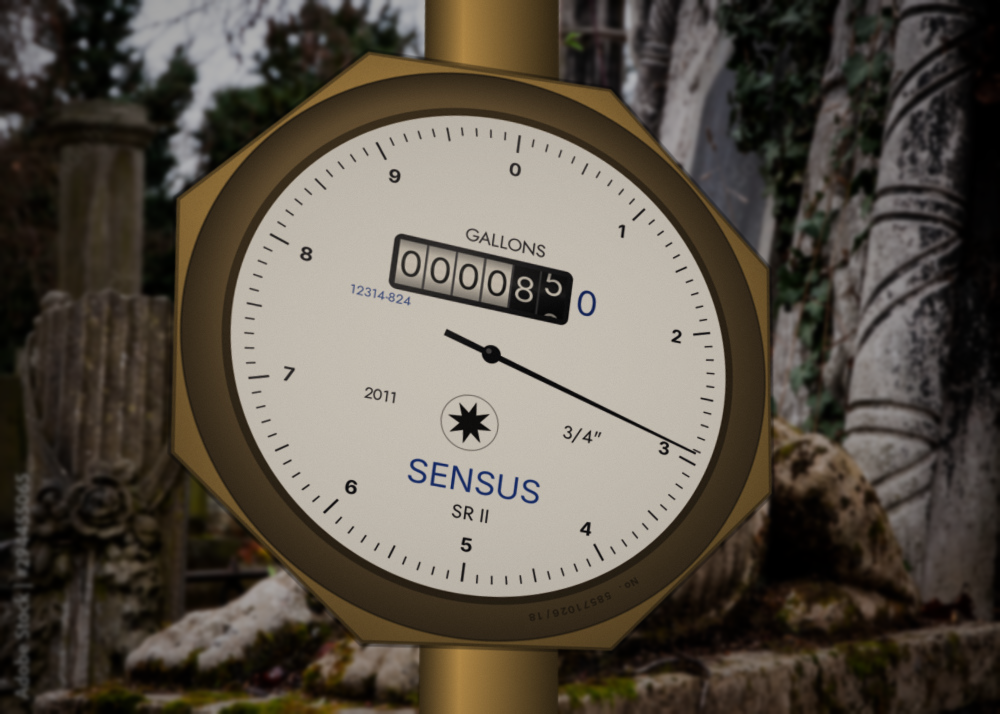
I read 852.9 (gal)
